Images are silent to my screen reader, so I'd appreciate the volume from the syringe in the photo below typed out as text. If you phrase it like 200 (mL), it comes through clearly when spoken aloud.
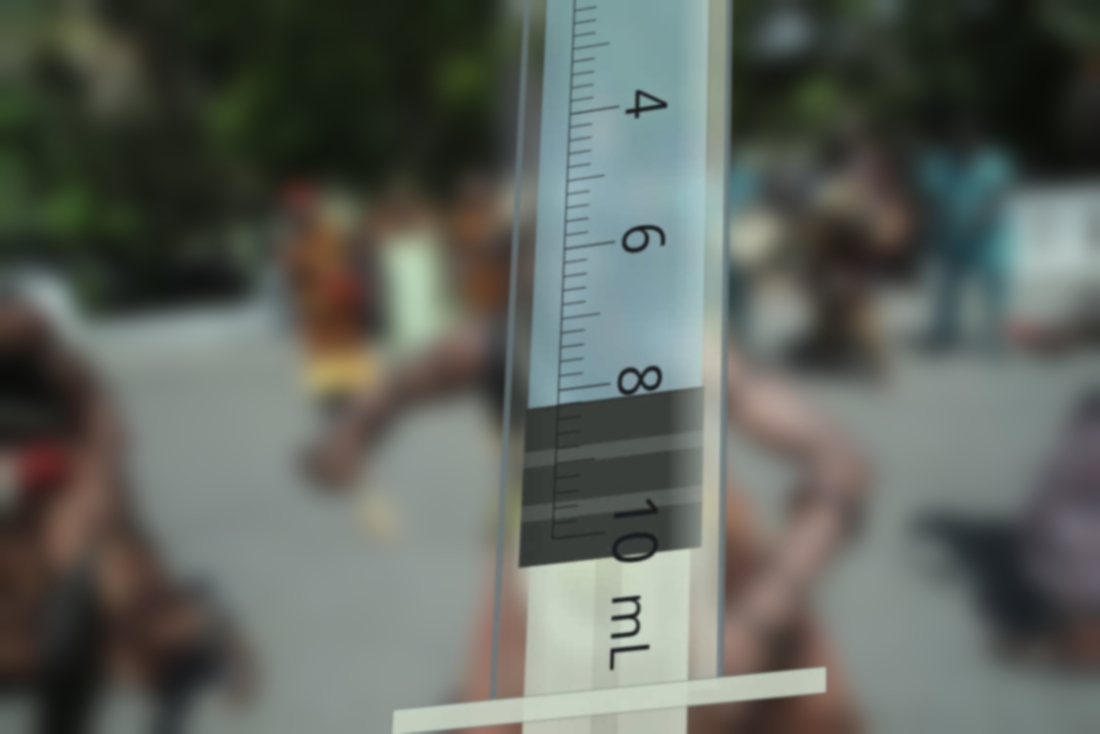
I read 8.2 (mL)
